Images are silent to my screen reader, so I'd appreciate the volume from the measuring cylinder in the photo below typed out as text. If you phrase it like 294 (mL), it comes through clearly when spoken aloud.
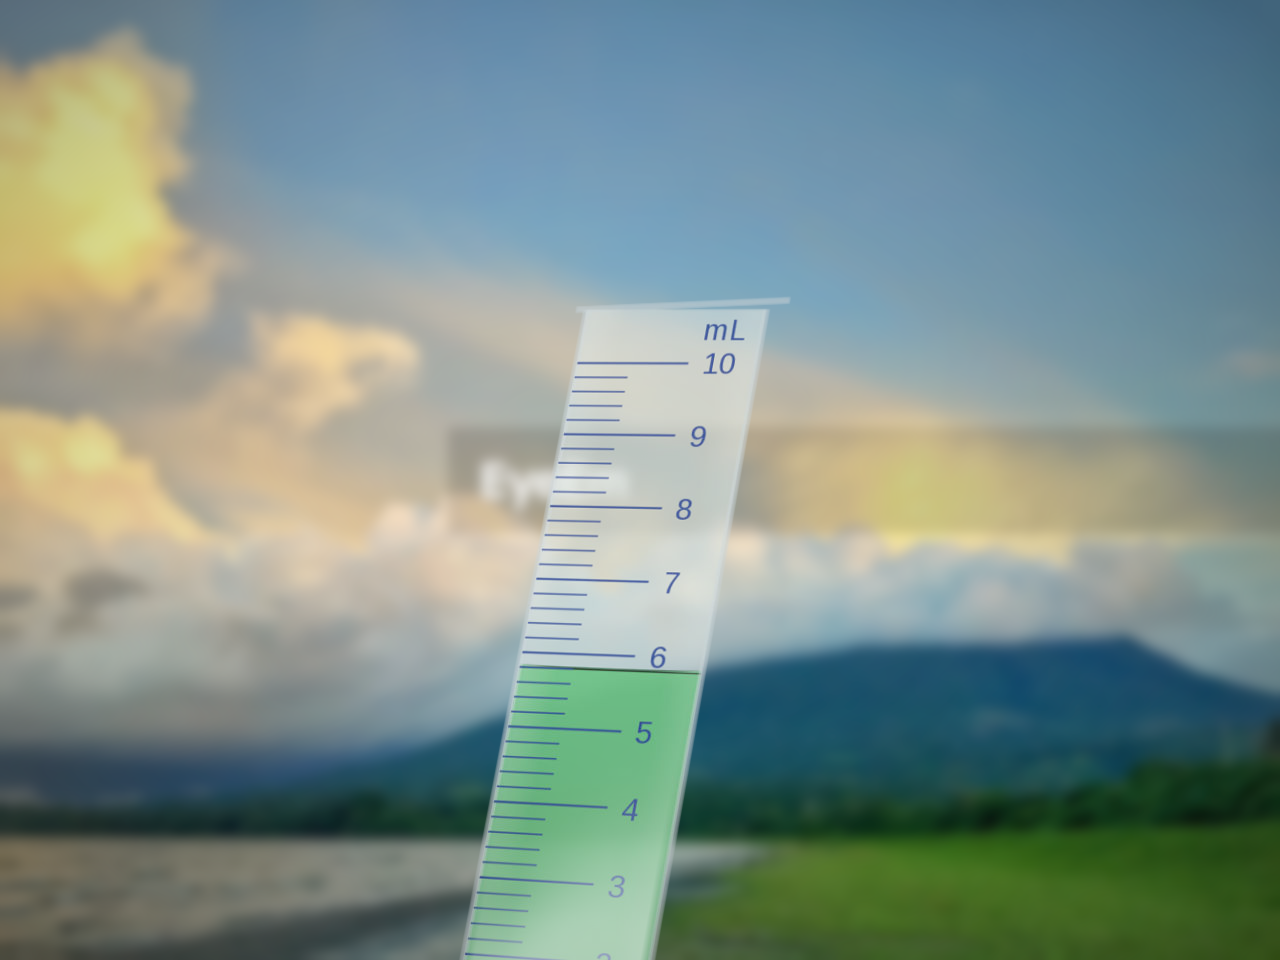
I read 5.8 (mL)
